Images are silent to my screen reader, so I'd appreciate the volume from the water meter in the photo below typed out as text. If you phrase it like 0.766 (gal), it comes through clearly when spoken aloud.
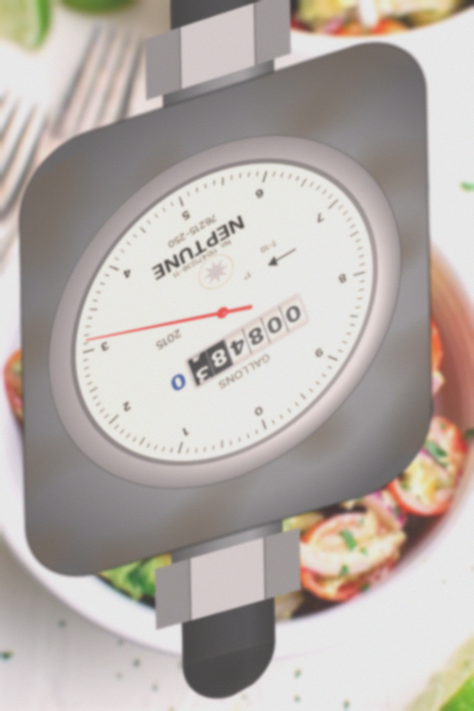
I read 84833.1 (gal)
